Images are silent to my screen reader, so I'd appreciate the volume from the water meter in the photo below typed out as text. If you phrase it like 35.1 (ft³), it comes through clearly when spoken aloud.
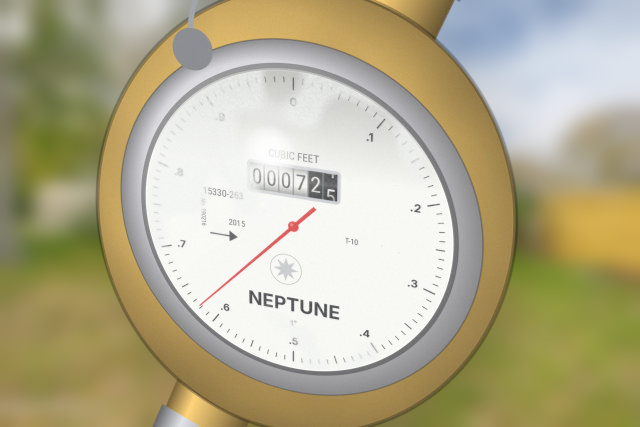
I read 724.62 (ft³)
